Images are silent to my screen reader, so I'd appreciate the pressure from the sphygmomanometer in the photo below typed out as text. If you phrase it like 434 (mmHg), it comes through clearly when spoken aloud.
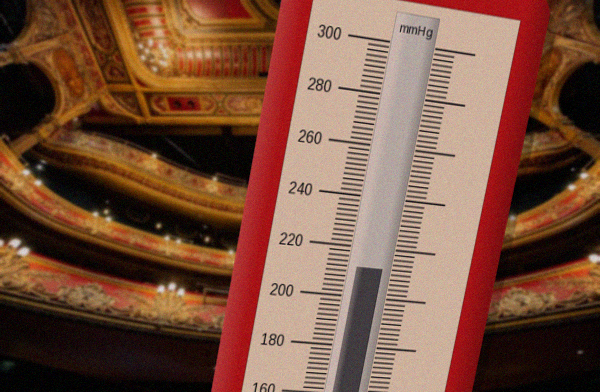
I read 212 (mmHg)
